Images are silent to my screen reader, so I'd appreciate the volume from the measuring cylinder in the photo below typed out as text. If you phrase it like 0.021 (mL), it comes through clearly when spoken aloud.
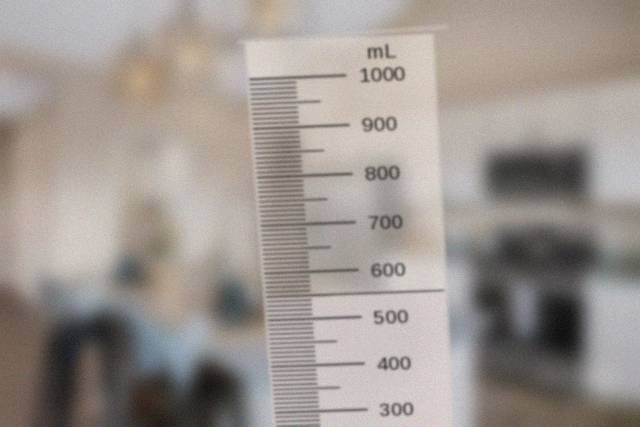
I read 550 (mL)
